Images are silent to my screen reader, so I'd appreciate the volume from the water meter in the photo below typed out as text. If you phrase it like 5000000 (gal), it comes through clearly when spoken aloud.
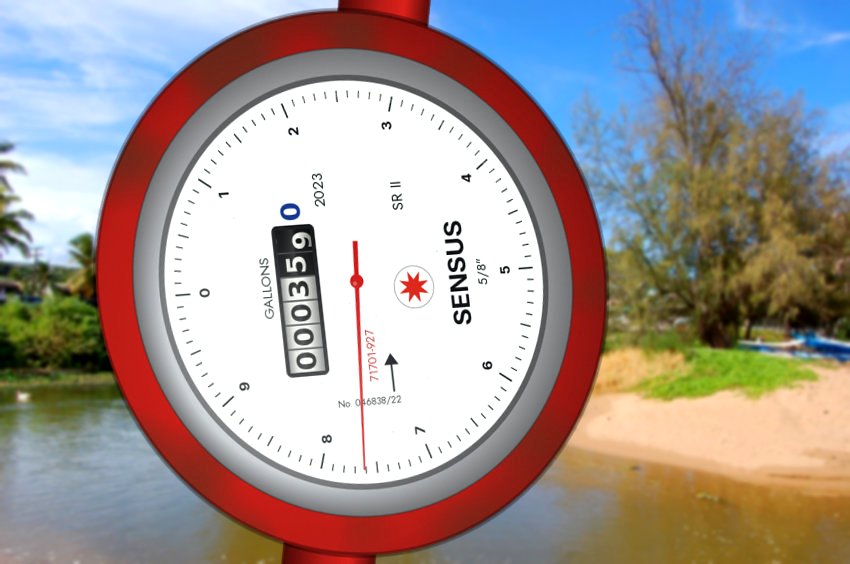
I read 3587.6 (gal)
